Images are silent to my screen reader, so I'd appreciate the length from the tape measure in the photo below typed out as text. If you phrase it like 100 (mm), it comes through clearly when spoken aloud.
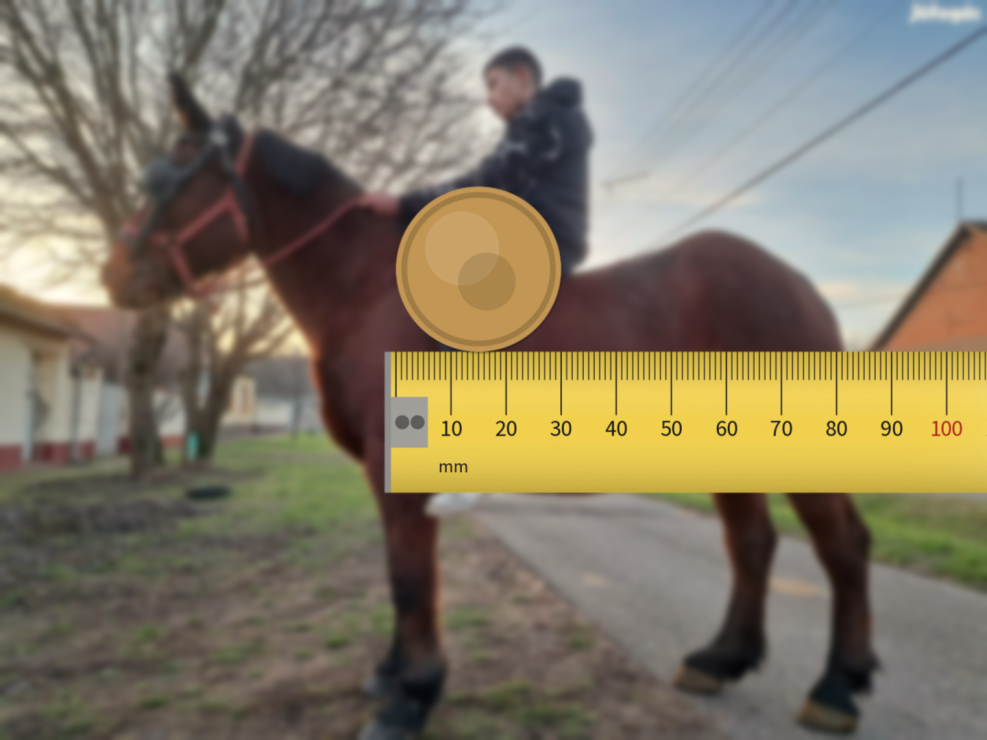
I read 30 (mm)
